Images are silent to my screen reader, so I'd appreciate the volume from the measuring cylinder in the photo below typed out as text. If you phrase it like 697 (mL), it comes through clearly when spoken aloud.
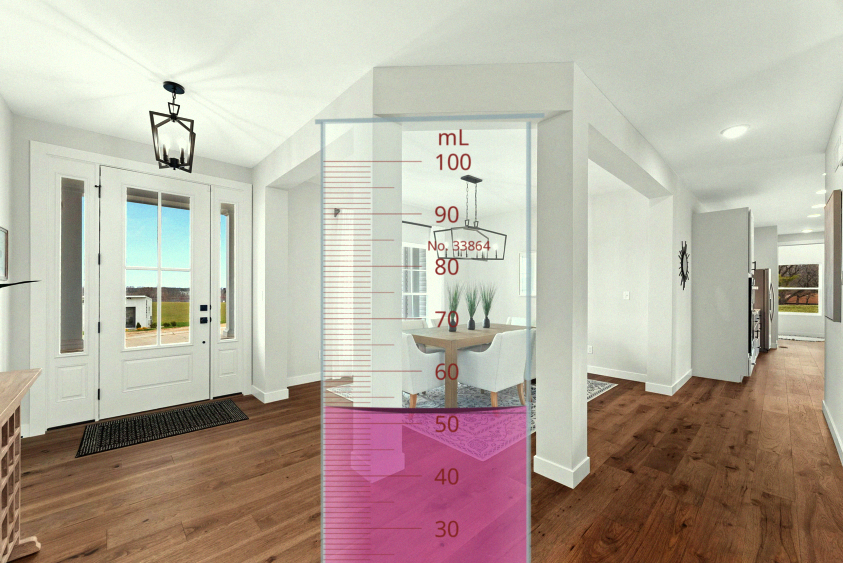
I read 52 (mL)
